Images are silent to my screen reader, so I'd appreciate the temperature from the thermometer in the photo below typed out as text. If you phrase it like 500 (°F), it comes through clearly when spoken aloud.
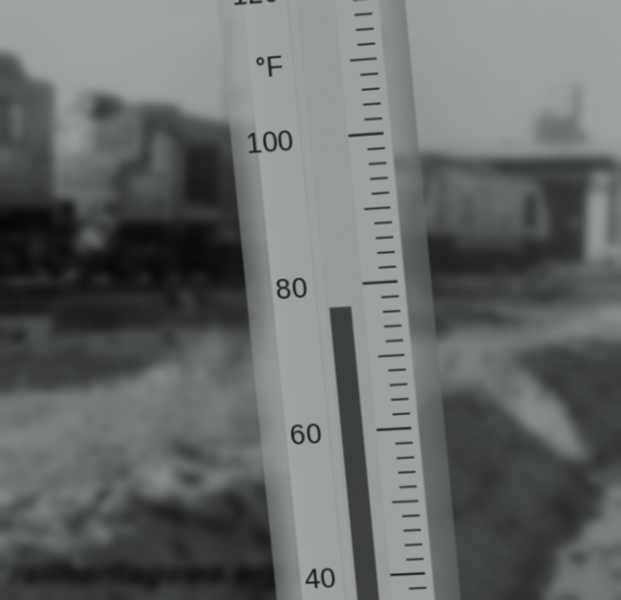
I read 77 (°F)
